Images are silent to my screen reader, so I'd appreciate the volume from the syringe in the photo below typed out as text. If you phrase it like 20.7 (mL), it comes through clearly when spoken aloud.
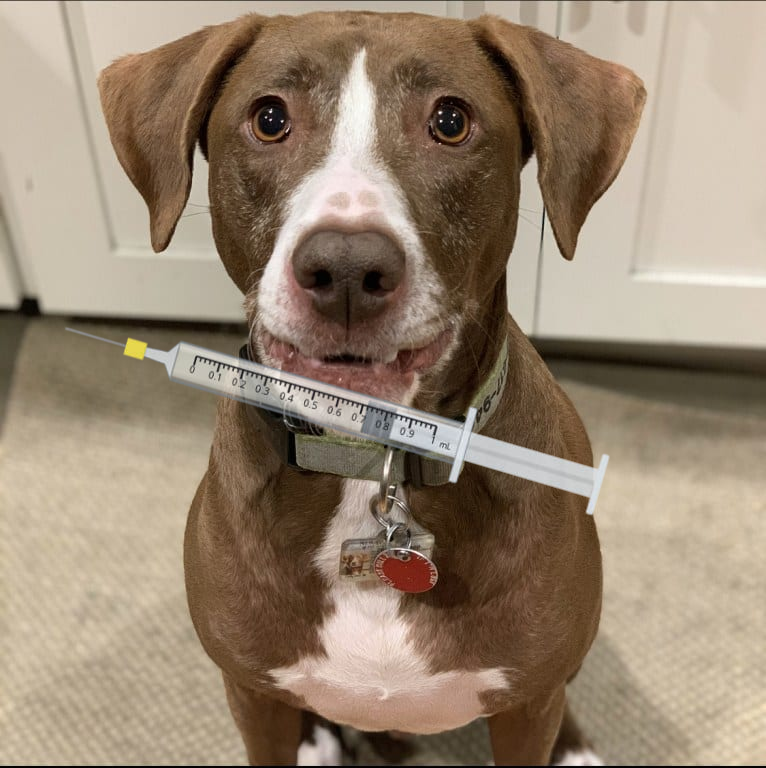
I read 0.72 (mL)
